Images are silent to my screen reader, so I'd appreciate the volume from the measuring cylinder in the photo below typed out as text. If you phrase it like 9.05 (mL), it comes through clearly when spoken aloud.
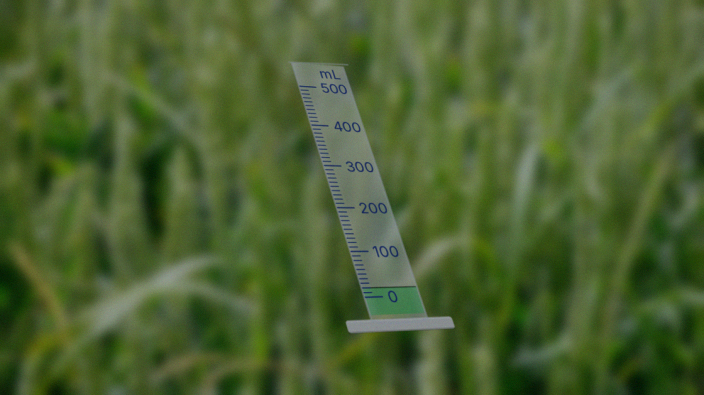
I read 20 (mL)
